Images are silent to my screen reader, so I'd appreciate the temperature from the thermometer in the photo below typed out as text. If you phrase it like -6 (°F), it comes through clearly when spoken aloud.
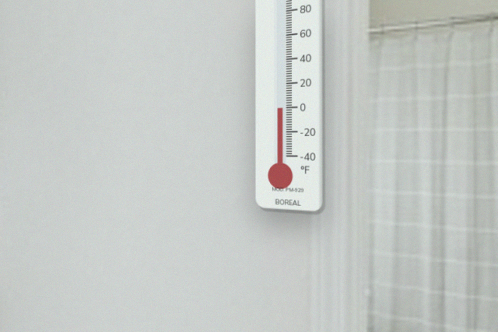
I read 0 (°F)
